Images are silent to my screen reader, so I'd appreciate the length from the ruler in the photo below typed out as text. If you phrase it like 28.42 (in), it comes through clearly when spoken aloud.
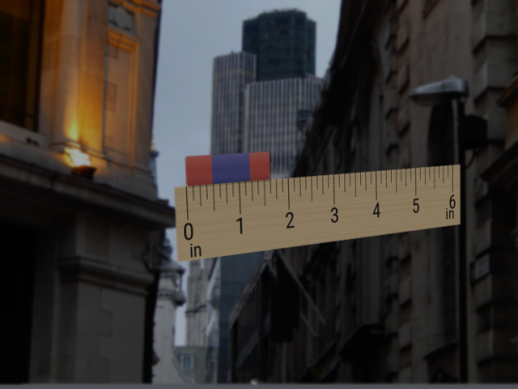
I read 1.625 (in)
